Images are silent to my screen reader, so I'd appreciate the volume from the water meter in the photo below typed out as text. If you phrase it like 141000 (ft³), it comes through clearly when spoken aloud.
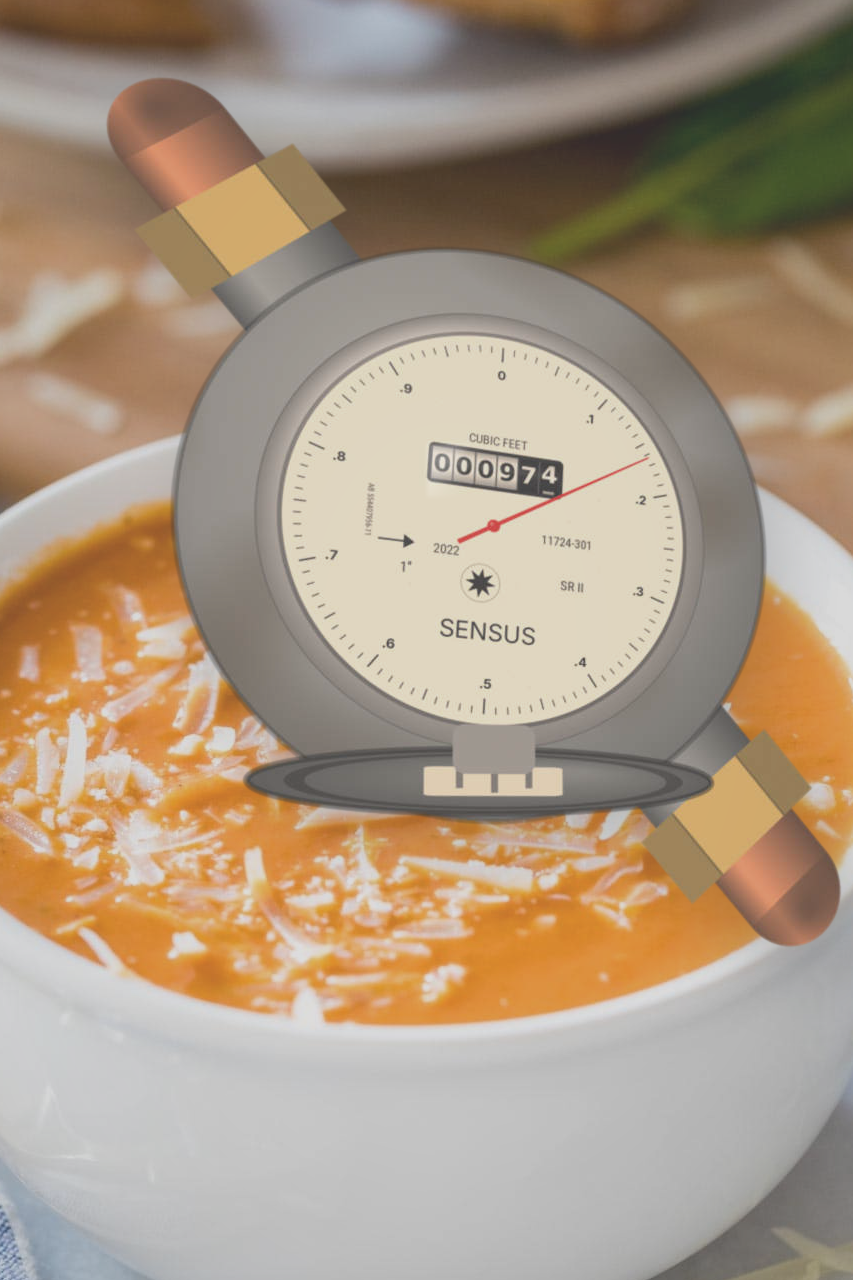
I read 974.16 (ft³)
